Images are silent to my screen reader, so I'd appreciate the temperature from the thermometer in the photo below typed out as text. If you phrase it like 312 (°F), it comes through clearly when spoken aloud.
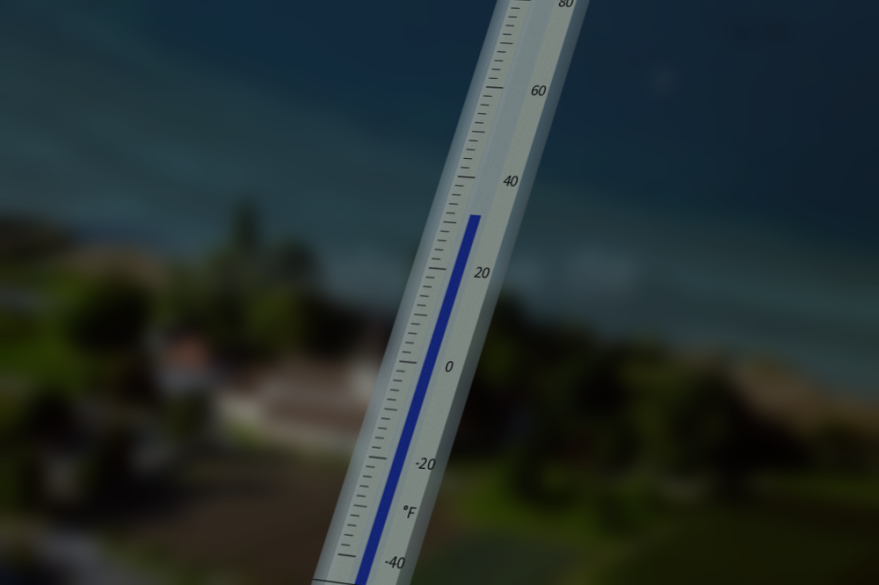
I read 32 (°F)
